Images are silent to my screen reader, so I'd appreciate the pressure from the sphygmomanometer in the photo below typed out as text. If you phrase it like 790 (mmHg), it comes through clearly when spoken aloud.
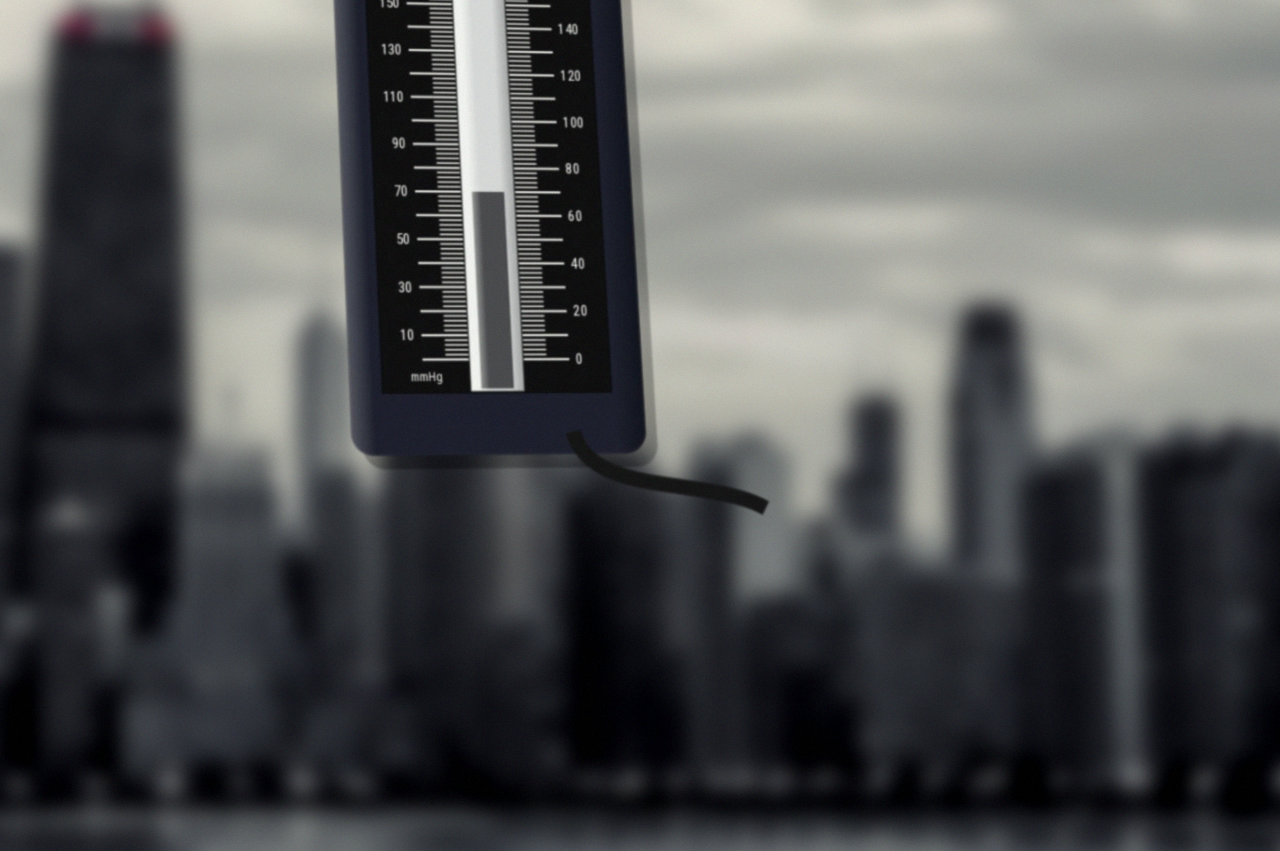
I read 70 (mmHg)
